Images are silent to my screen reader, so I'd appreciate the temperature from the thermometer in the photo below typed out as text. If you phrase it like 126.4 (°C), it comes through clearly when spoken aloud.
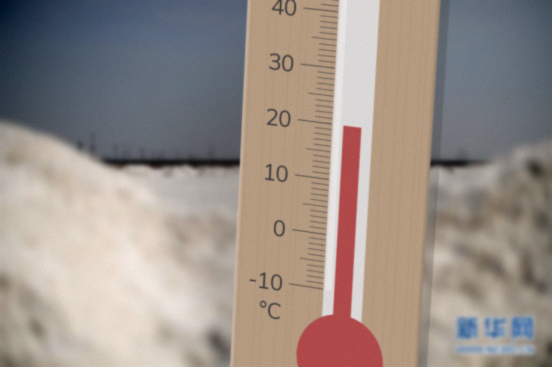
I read 20 (°C)
